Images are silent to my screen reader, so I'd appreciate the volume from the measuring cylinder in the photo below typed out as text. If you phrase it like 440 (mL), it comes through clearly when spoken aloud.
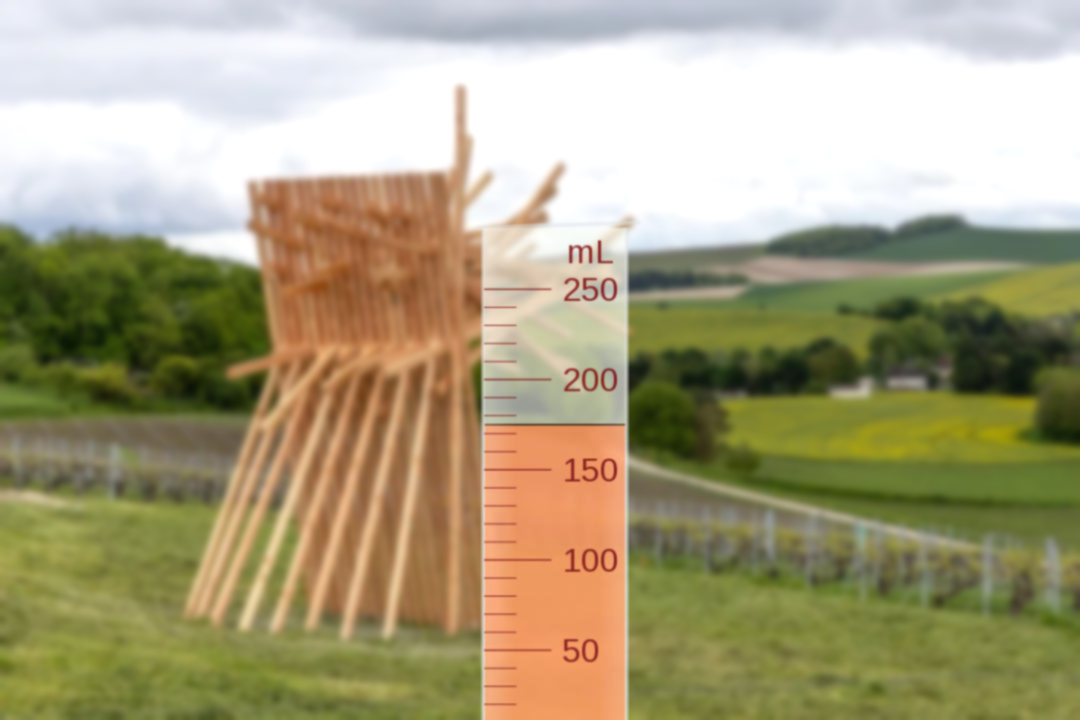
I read 175 (mL)
